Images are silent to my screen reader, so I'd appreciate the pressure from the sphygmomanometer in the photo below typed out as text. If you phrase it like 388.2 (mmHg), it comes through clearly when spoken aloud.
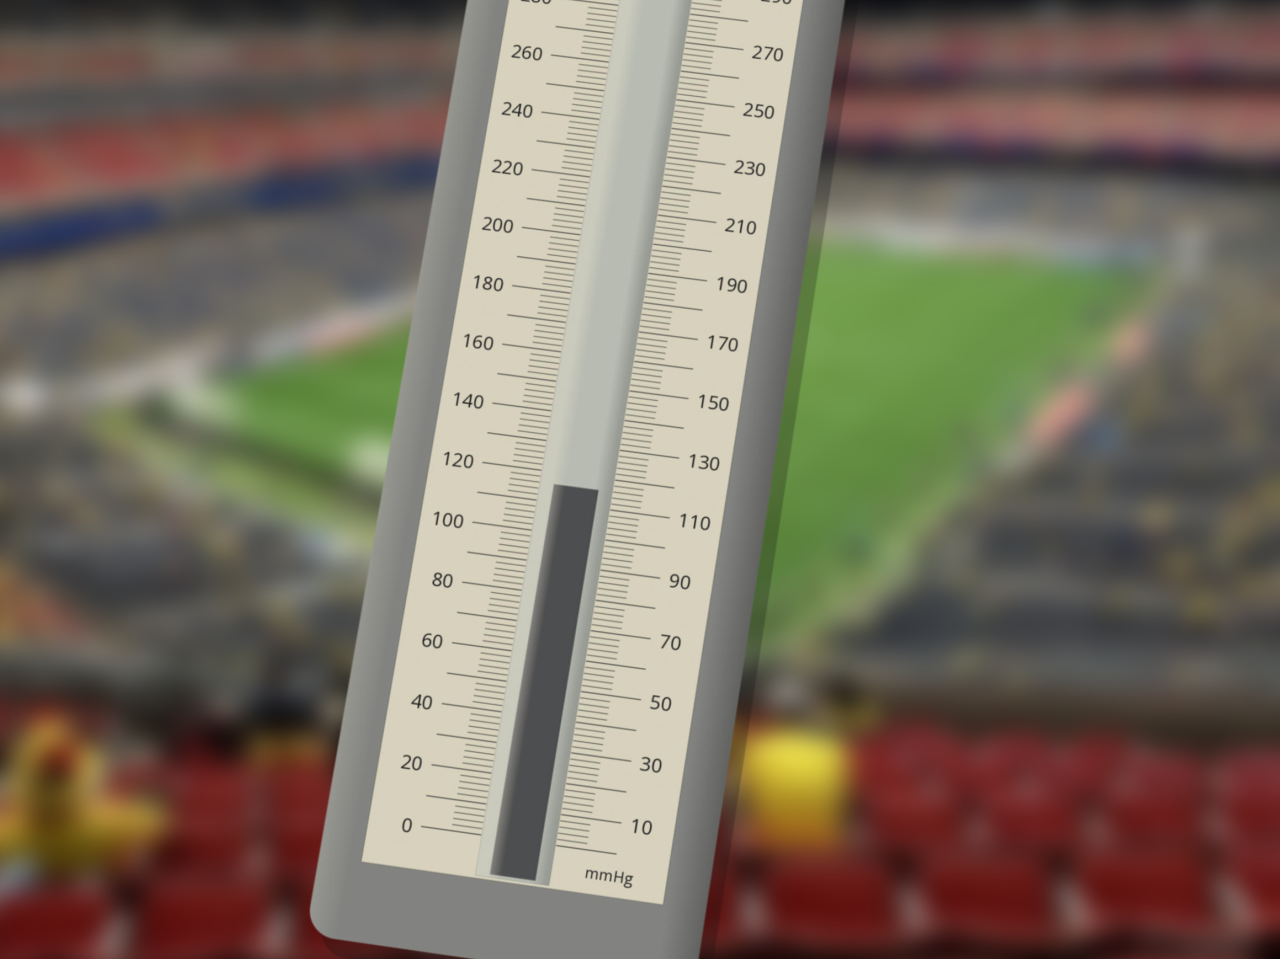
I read 116 (mmHg)
